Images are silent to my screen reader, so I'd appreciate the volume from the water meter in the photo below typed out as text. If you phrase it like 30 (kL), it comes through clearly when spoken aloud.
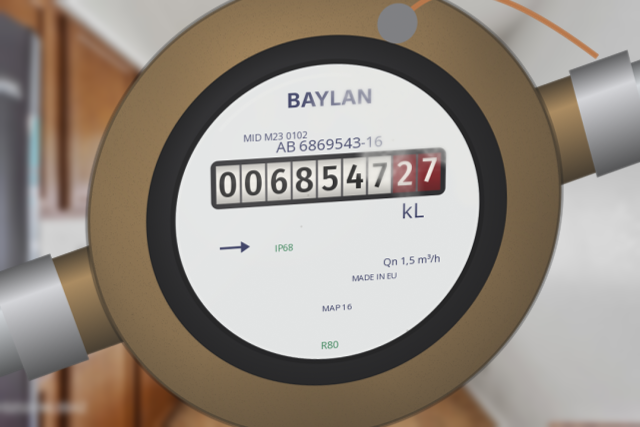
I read 68547.27 (kL)
